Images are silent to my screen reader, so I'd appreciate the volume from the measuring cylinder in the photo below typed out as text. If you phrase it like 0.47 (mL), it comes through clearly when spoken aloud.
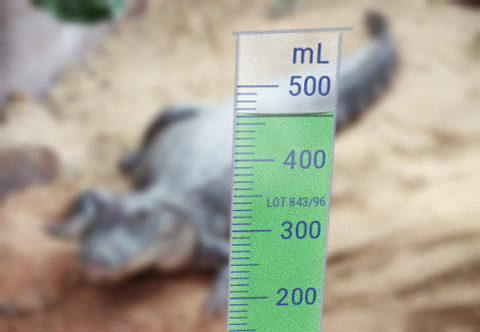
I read 460 (mL)
